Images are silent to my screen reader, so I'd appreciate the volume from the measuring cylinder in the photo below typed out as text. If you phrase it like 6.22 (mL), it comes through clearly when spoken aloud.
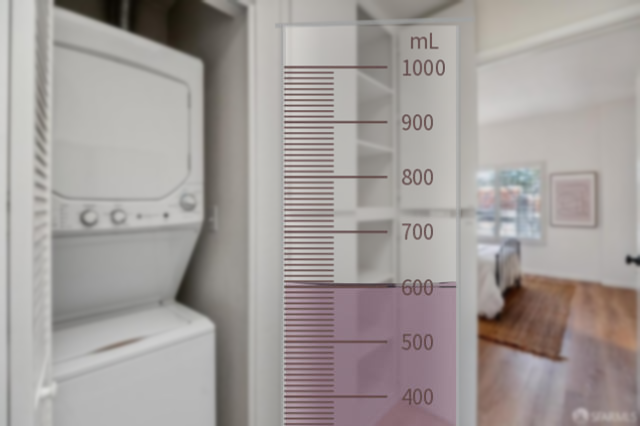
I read 600 (mL)
